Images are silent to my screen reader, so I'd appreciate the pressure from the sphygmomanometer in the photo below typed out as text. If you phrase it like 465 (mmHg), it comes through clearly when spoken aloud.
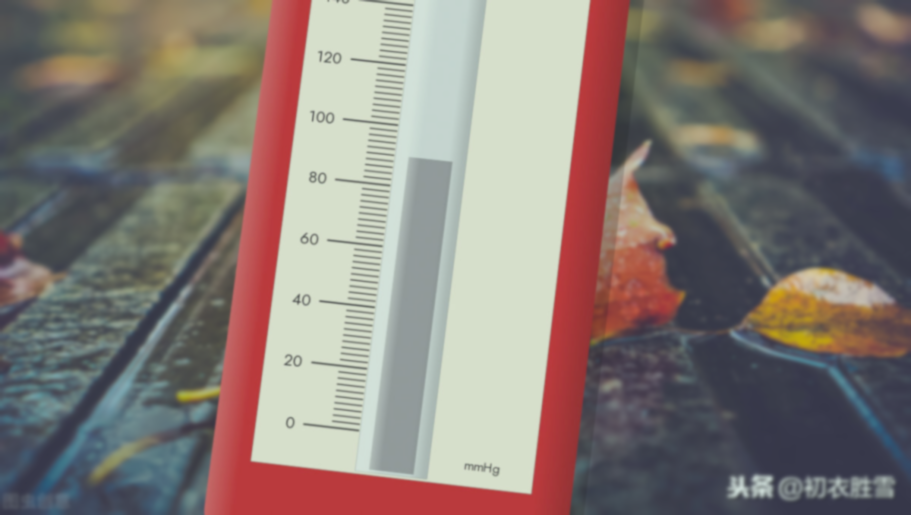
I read 90 (mmHg)
